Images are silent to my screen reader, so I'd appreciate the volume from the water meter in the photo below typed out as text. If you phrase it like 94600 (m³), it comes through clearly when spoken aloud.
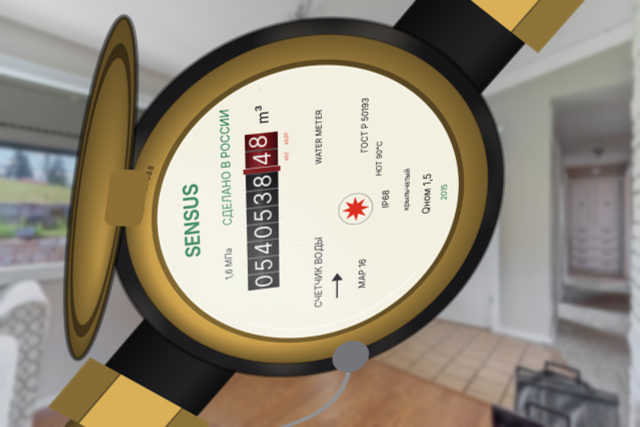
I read 540538.48 (m³)
